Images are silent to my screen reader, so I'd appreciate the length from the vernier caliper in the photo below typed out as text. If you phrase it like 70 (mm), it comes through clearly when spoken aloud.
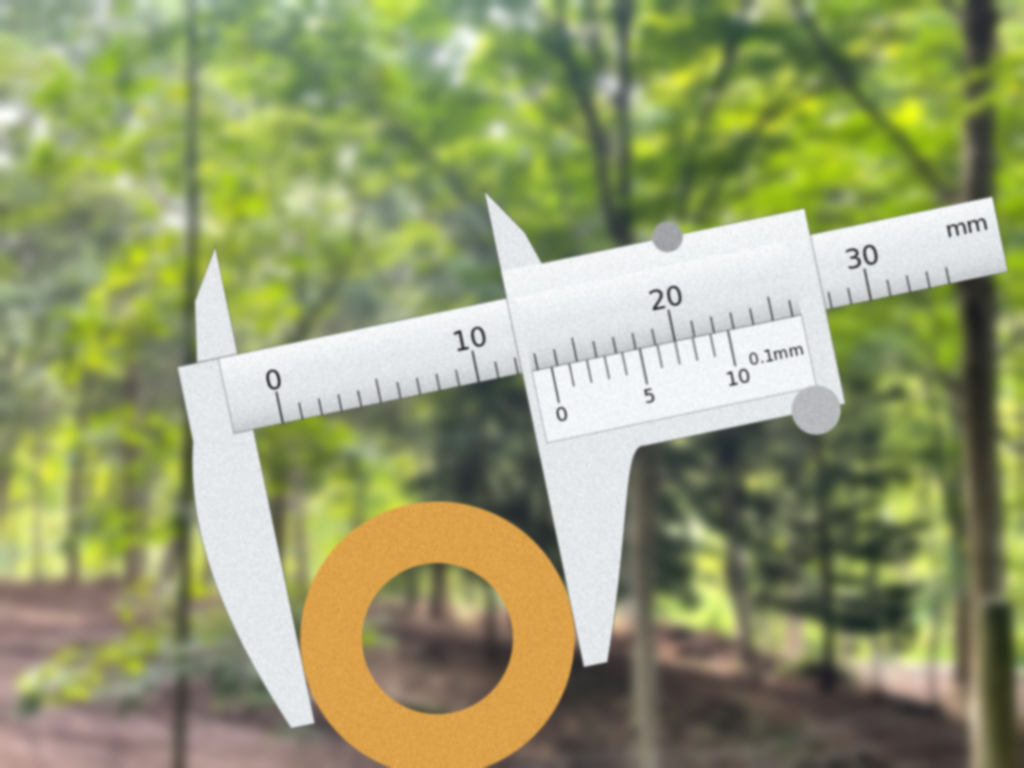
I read 13.7 (mm)
